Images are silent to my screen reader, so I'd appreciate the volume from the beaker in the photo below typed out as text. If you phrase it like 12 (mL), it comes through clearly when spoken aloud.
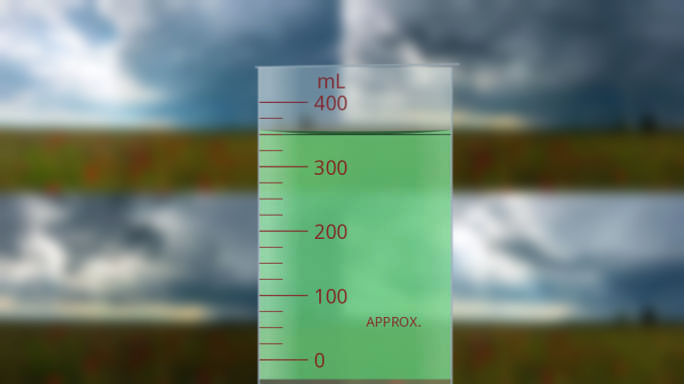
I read 350 (mL)
